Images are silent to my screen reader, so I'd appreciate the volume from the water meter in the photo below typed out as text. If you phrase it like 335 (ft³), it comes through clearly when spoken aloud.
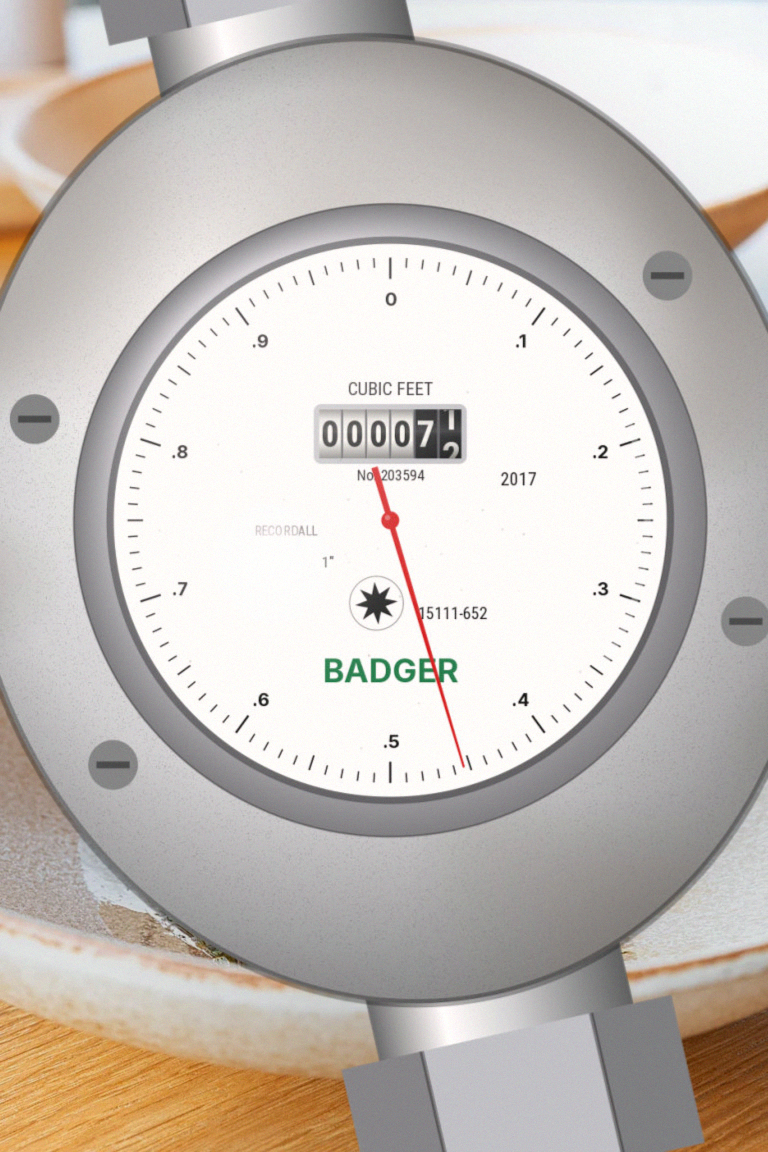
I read 71.45 (ft³)
